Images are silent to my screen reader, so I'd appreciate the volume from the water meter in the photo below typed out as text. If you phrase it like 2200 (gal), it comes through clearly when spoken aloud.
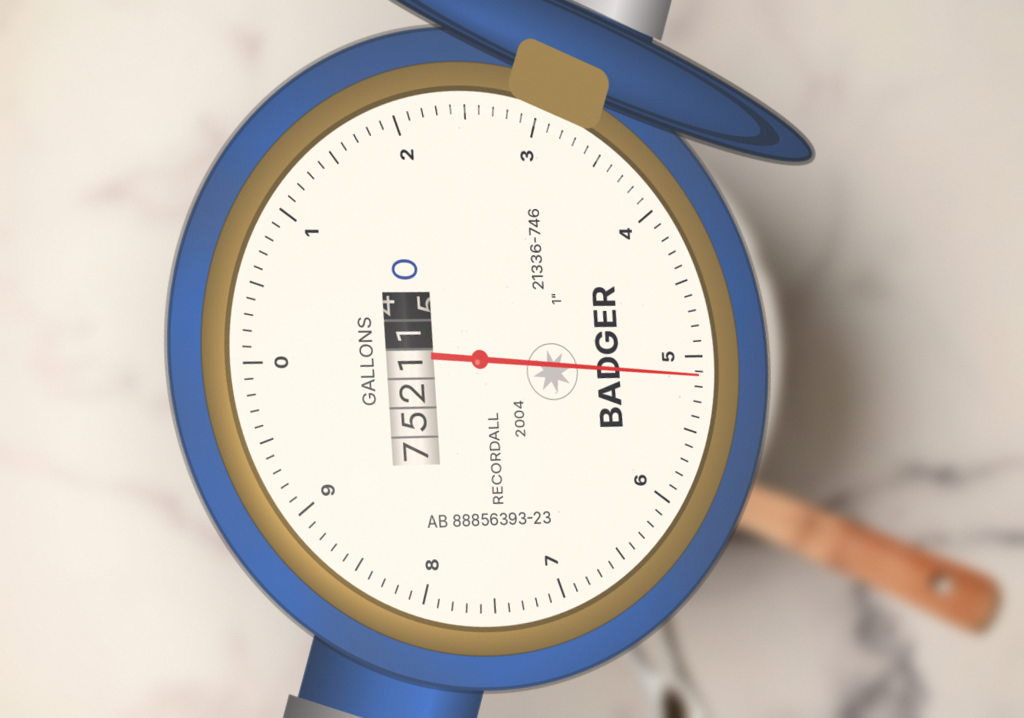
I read 7521145.1 (gal)
